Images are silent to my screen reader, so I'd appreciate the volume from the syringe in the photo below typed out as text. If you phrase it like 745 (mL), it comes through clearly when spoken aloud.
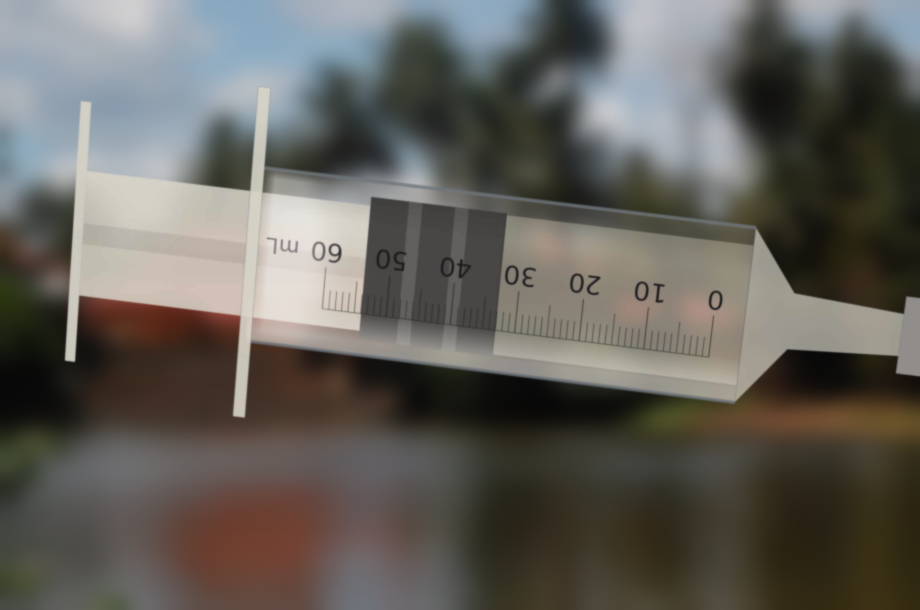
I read 33 (mL)
